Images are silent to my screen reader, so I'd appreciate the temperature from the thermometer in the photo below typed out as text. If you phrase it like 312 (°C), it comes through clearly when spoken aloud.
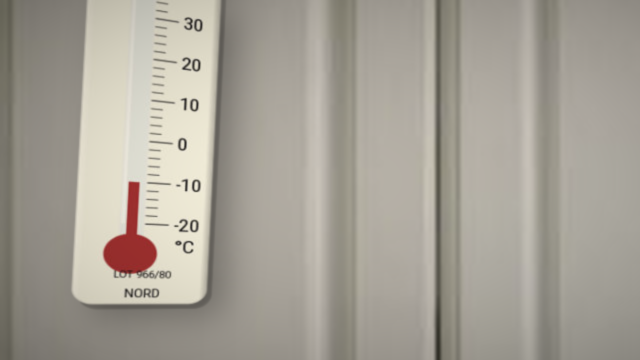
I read -10 (°C)
